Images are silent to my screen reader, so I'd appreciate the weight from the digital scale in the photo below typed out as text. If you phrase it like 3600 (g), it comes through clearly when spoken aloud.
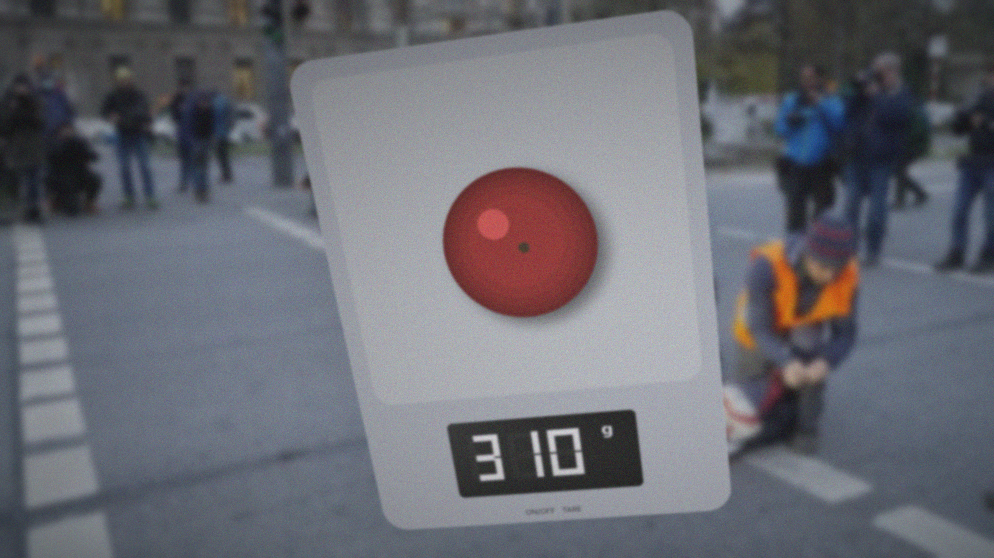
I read 310 (g)
